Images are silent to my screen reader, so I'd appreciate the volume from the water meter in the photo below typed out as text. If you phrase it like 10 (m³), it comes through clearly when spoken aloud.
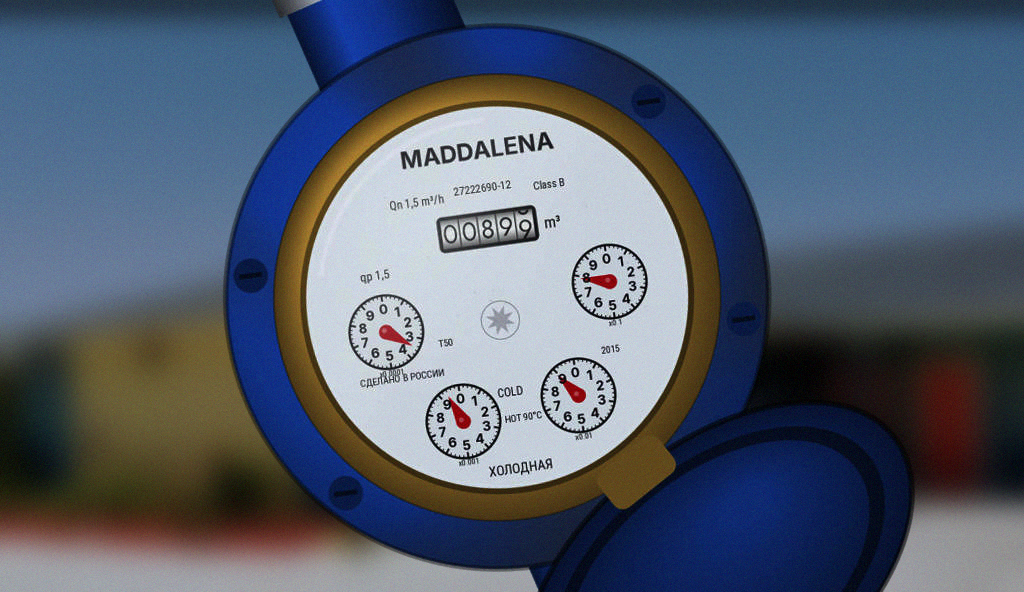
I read 898.7893 (m³)
